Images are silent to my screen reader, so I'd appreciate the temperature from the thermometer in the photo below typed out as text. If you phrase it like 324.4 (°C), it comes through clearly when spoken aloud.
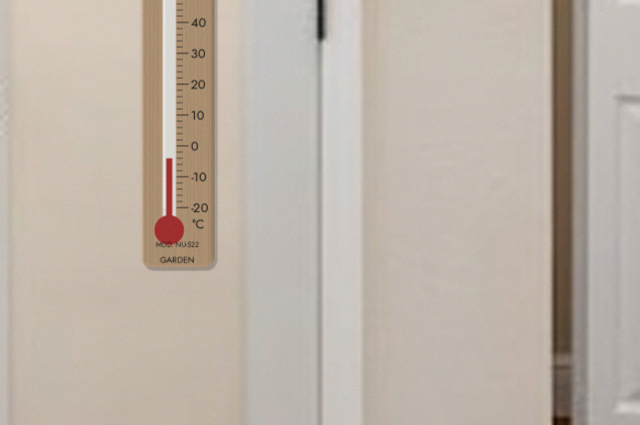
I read -4 (°C)
